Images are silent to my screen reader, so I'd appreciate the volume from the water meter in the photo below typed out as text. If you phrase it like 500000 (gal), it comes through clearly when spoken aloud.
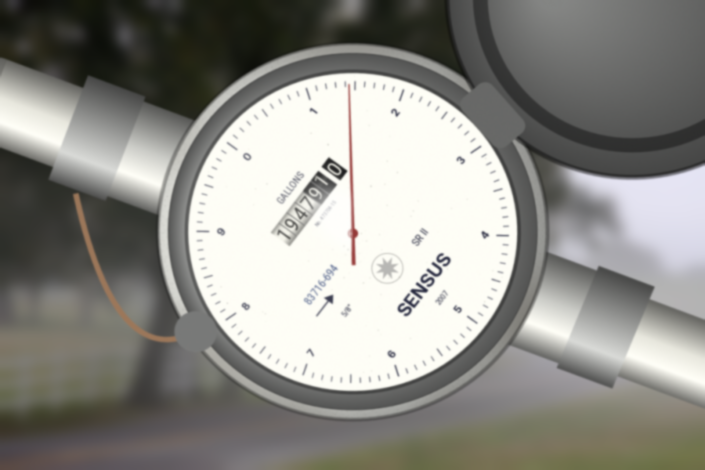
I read 1947911.4 (gal)
